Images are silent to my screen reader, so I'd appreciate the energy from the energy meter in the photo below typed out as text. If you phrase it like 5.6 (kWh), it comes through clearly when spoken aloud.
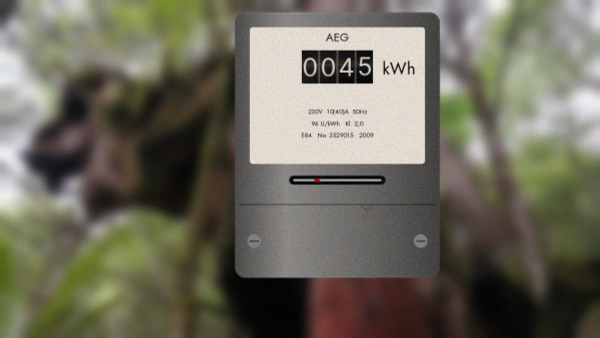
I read 45 (kWh)
